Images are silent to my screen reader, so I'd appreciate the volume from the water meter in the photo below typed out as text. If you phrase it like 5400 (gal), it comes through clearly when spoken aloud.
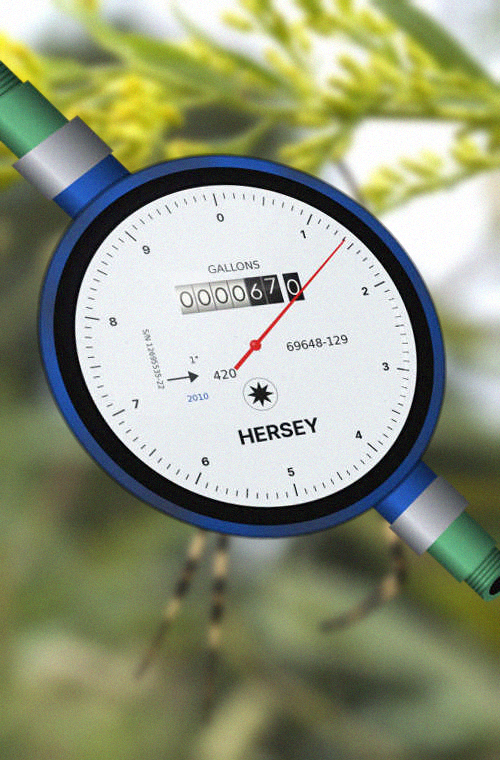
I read 671.4 (gal)
